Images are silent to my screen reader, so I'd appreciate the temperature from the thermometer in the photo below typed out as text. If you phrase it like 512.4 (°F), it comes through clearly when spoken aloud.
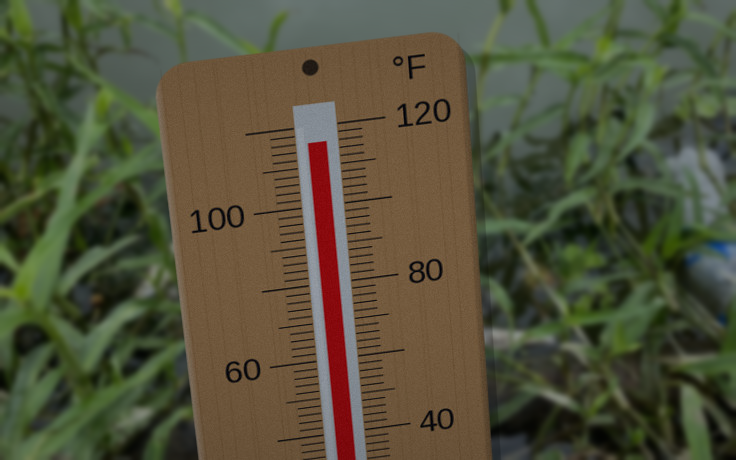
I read 116 (°F)
